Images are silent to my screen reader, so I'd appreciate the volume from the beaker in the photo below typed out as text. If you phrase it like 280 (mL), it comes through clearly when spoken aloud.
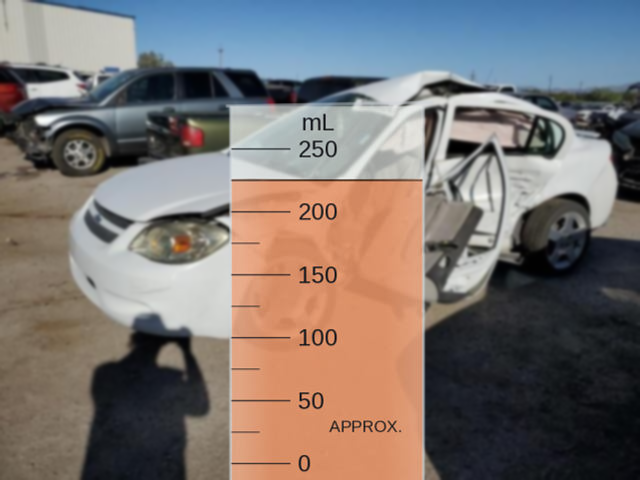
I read 225 (mL)
